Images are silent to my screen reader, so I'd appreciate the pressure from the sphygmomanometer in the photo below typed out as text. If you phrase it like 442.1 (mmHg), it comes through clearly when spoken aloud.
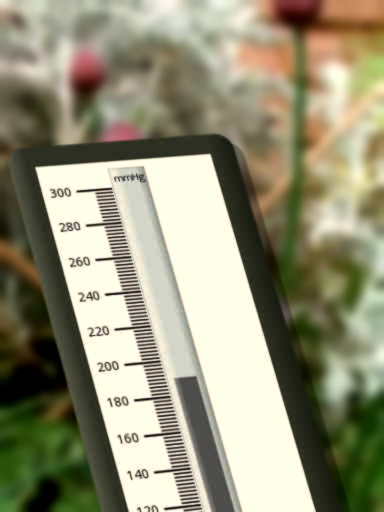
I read 190 (mmHg)
